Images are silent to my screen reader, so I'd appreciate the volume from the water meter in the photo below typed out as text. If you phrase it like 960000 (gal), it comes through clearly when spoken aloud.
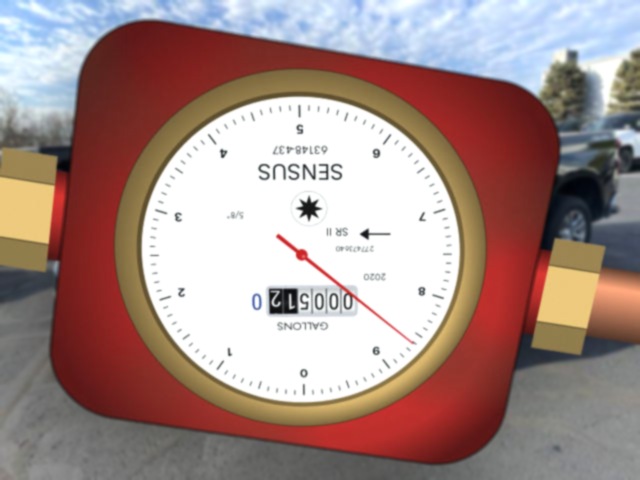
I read 5118.6 (gal)
